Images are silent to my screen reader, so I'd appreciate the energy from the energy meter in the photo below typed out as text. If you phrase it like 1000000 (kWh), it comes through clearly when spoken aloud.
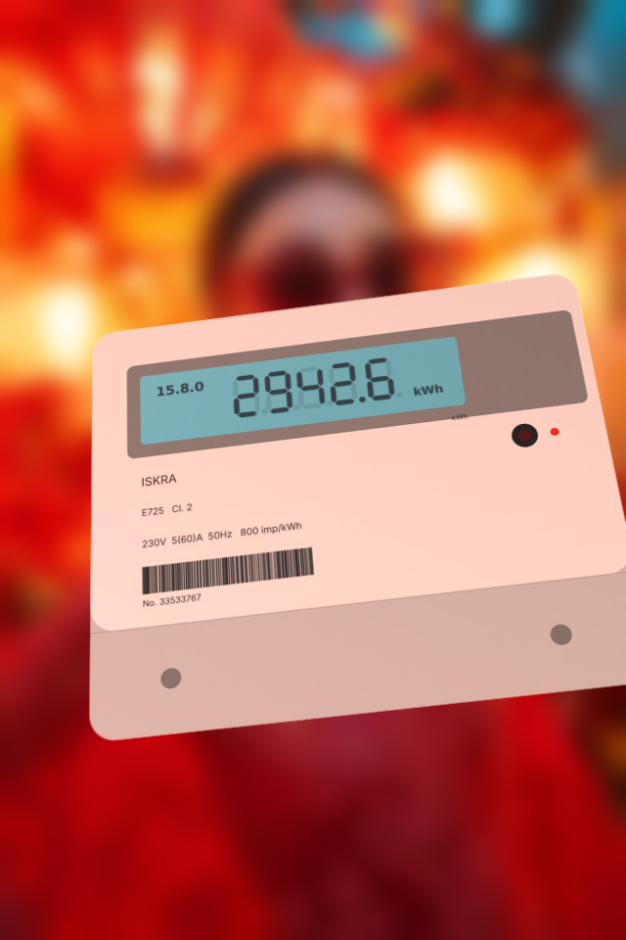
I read 2942.6 (kWh)
